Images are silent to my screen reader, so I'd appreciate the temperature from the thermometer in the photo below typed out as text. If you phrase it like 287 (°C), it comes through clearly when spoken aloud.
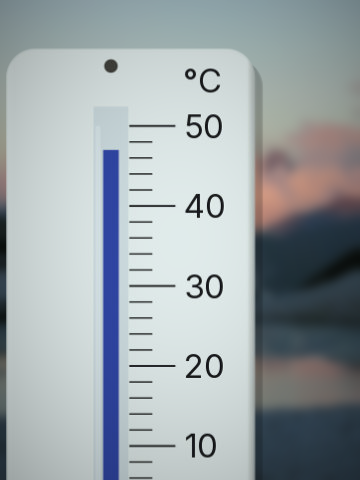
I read 47 (°C)
